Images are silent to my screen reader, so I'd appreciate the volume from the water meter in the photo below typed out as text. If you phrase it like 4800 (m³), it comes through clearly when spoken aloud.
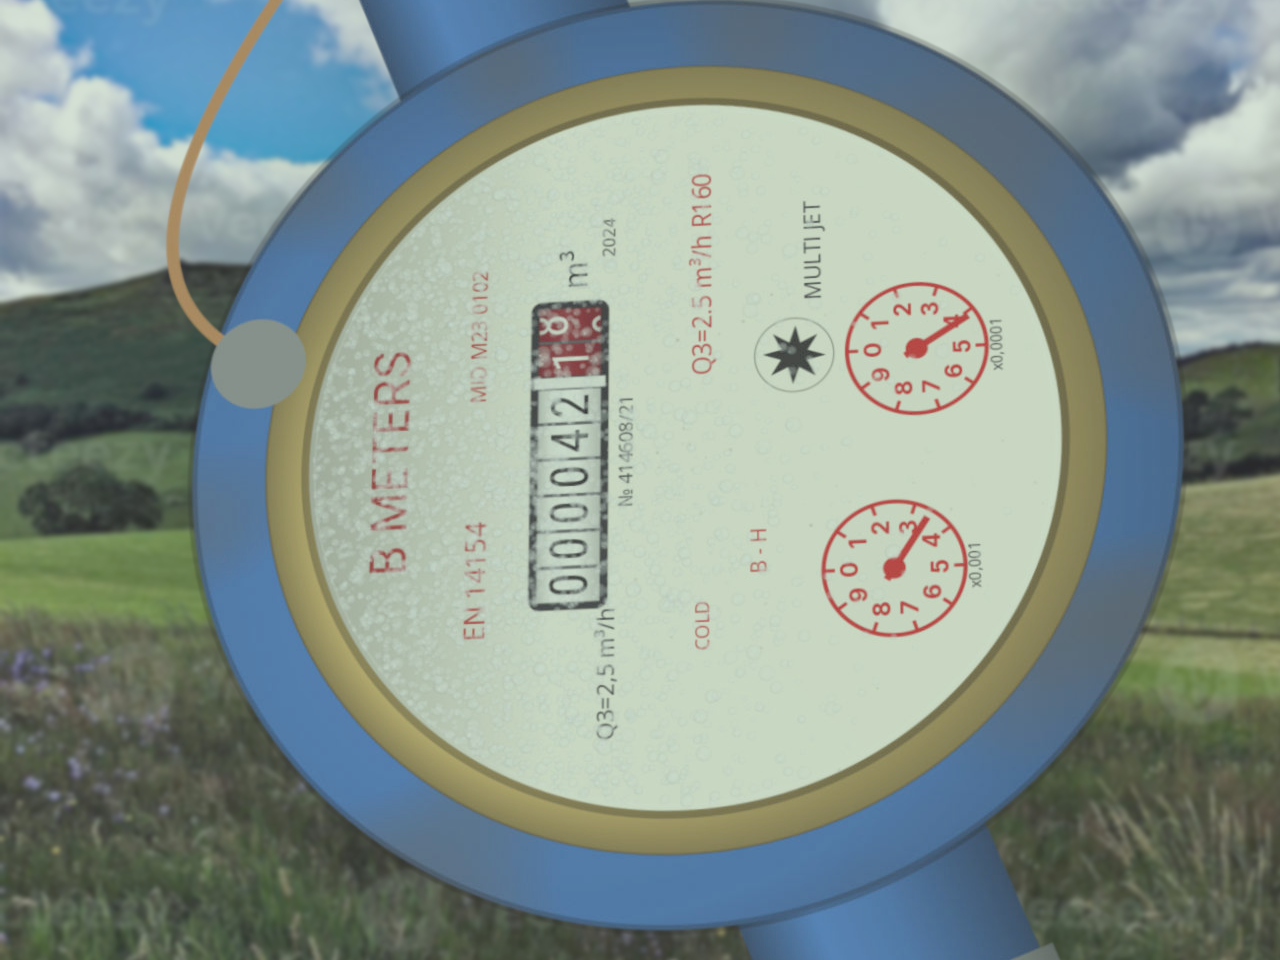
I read 42.1834 (m³)
